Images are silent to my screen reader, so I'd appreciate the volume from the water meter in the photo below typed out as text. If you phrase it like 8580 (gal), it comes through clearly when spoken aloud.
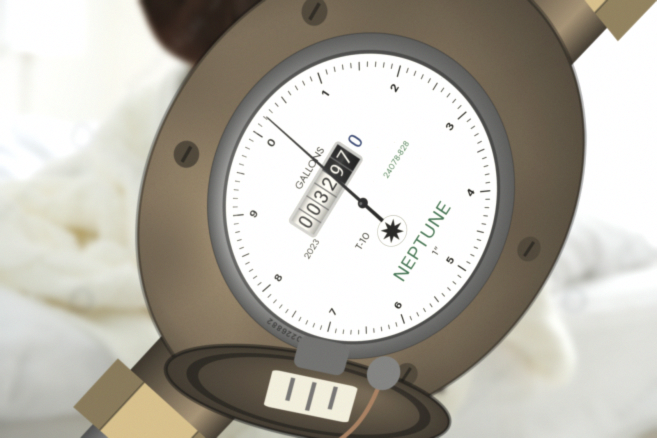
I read 32970.2 (gal)
